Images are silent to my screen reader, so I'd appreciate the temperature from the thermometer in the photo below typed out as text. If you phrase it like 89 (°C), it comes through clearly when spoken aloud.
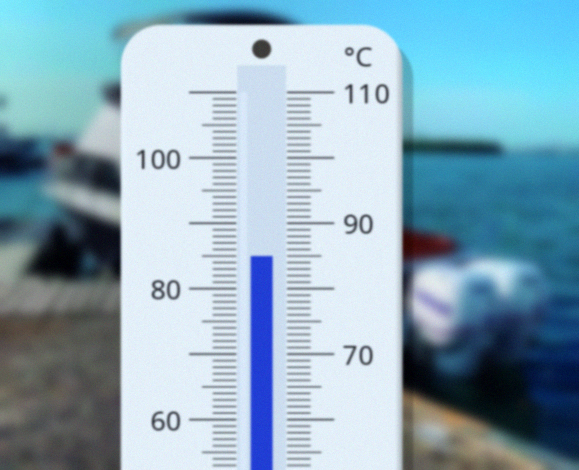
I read 85 (°C)
